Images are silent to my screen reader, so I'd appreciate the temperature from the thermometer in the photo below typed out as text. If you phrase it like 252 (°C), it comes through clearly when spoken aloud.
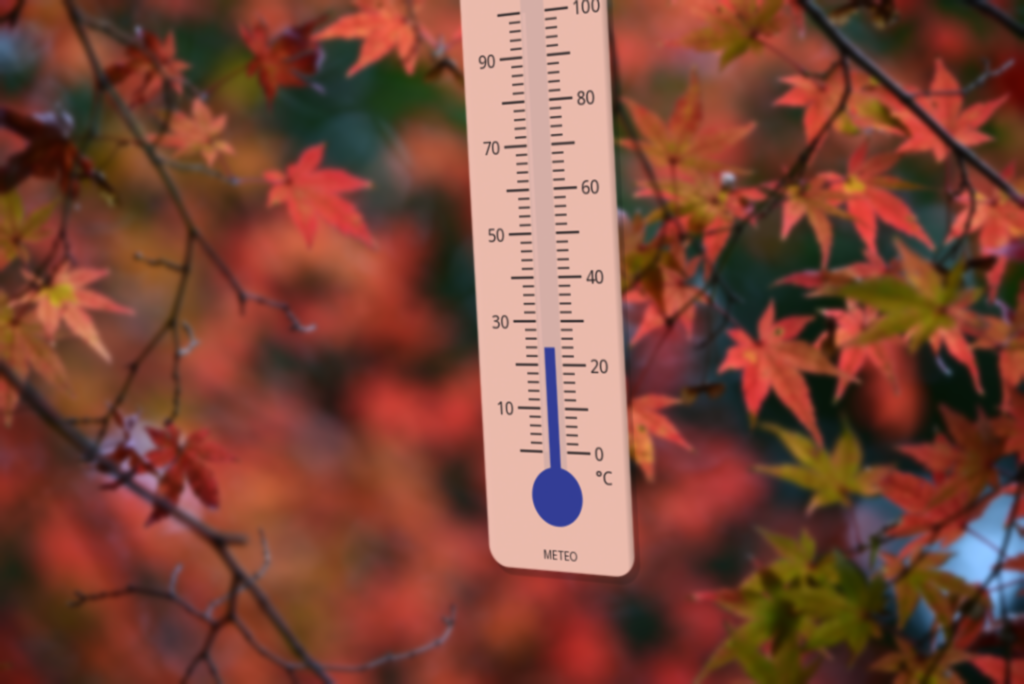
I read 24 (°C)
